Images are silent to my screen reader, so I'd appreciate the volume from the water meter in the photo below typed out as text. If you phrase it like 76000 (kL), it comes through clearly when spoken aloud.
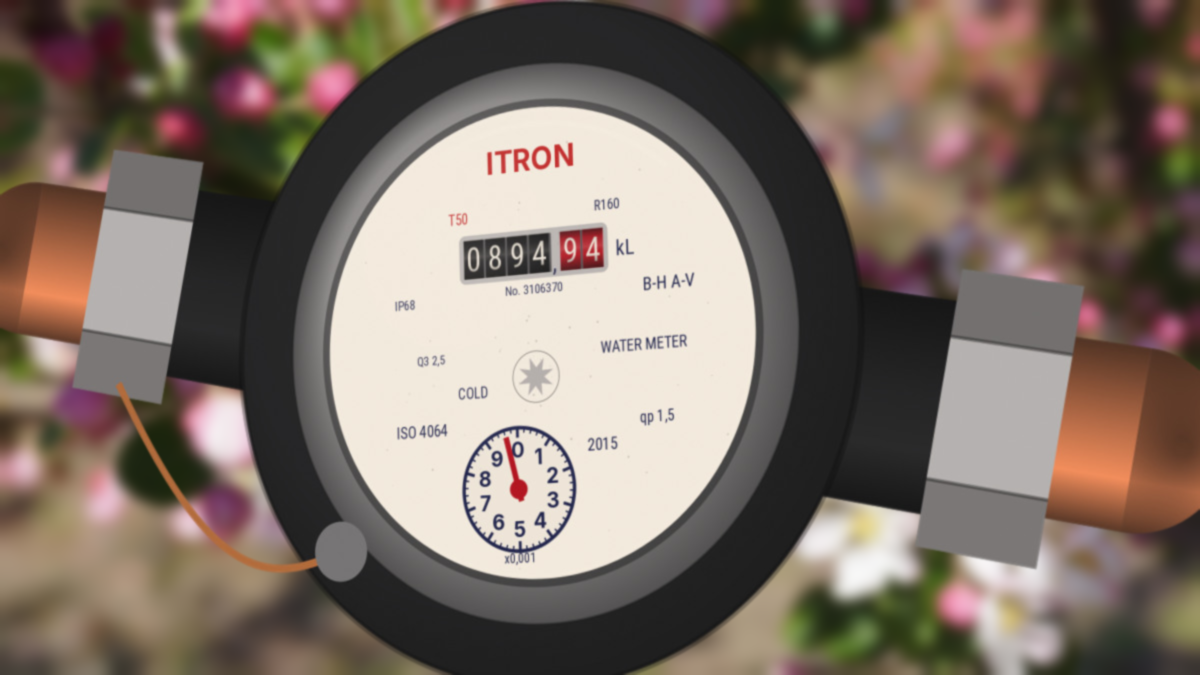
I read 894.939 (kL)
